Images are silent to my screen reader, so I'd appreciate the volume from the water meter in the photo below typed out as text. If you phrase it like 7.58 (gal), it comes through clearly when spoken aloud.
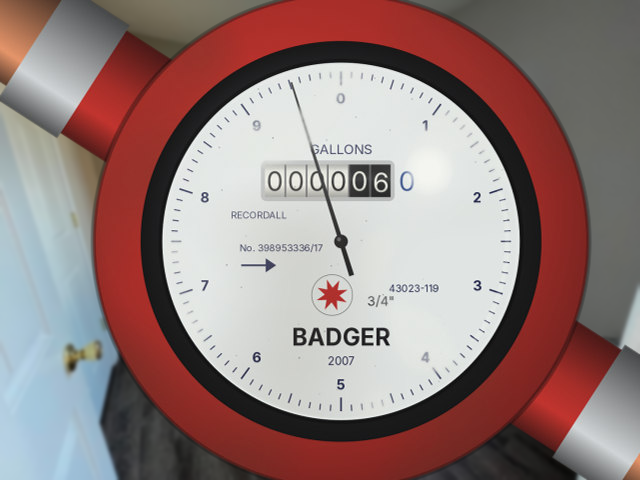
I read 59.5 (gal)
